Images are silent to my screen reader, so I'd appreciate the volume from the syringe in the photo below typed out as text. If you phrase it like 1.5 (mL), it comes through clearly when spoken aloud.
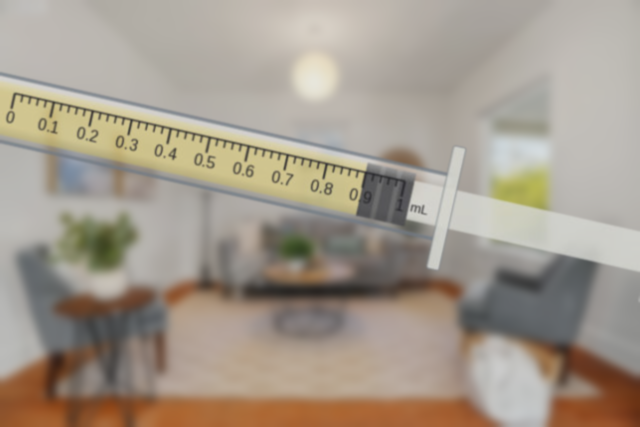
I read 0.9 (mL)
